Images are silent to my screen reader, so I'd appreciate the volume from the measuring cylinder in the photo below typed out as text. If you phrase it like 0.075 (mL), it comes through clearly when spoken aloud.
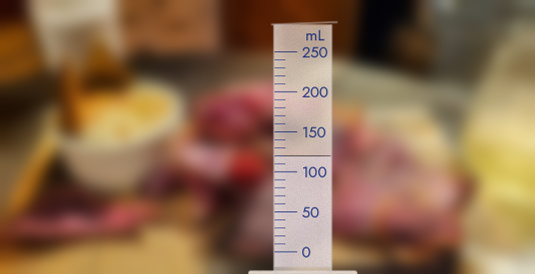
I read 120 (mL)
